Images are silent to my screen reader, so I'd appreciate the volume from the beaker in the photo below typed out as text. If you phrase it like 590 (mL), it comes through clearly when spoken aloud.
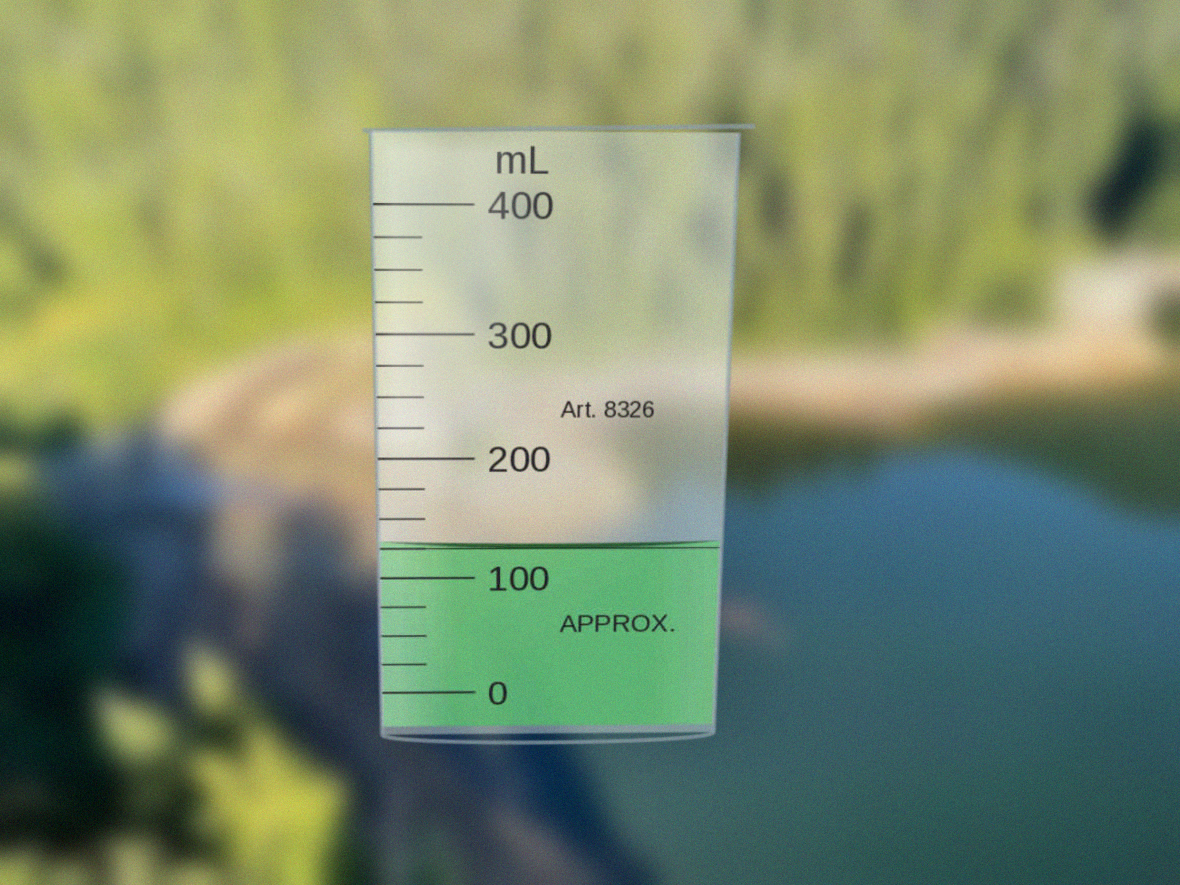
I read 125 (mL)
